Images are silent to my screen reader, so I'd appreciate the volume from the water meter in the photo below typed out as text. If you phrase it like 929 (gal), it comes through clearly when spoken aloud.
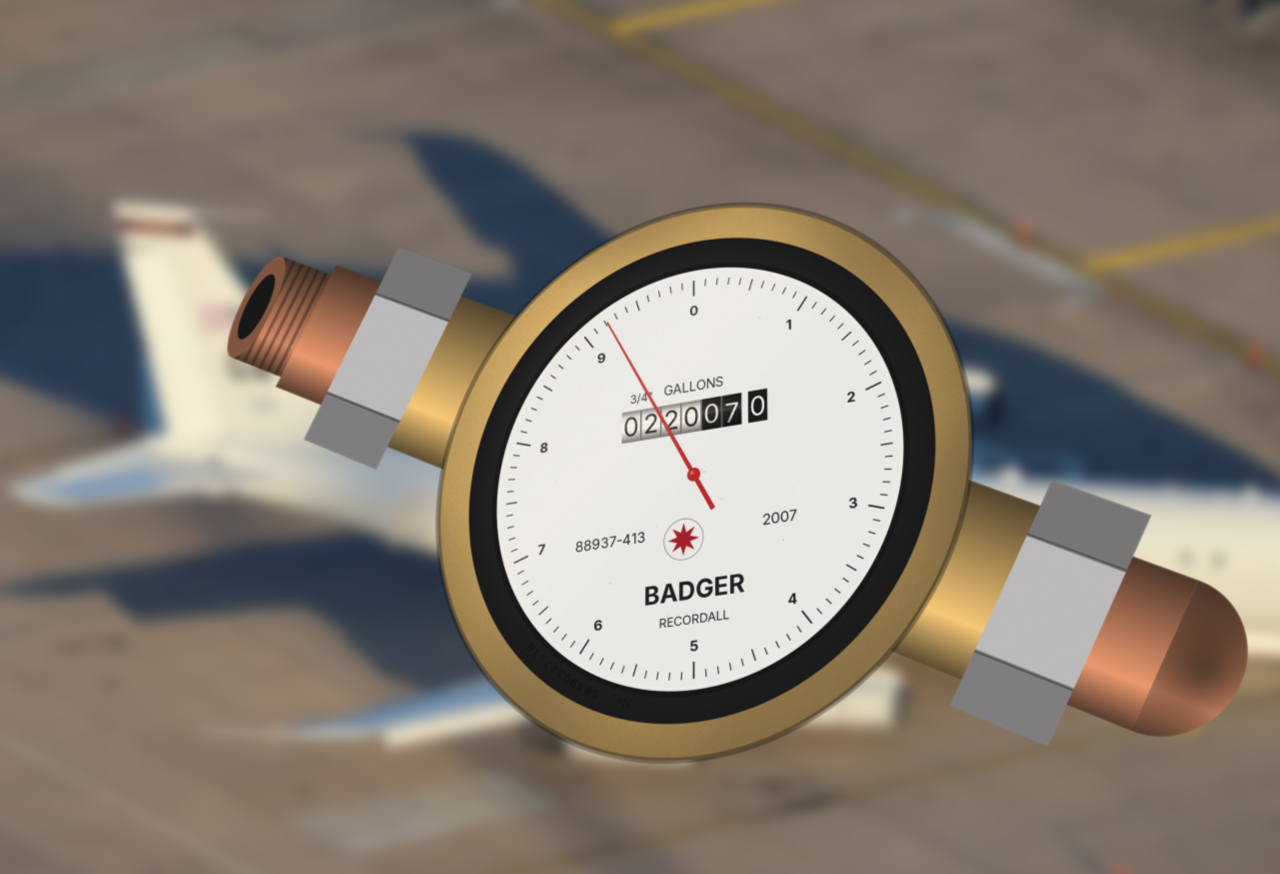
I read 220069.2 (gal)
